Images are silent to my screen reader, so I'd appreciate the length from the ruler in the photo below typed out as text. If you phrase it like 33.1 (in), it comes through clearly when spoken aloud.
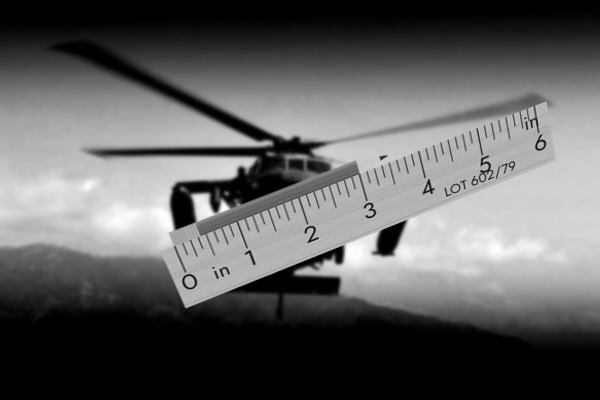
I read 3.5 (in)
